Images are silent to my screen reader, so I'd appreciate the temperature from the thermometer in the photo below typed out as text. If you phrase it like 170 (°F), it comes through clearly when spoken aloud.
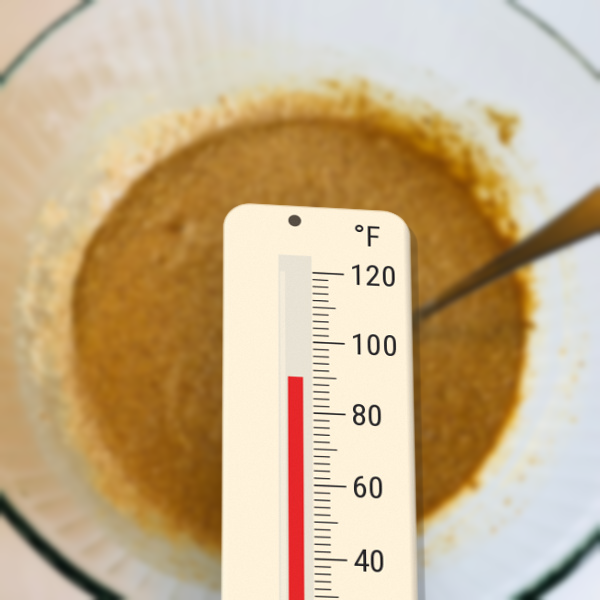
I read 90 (°F)
